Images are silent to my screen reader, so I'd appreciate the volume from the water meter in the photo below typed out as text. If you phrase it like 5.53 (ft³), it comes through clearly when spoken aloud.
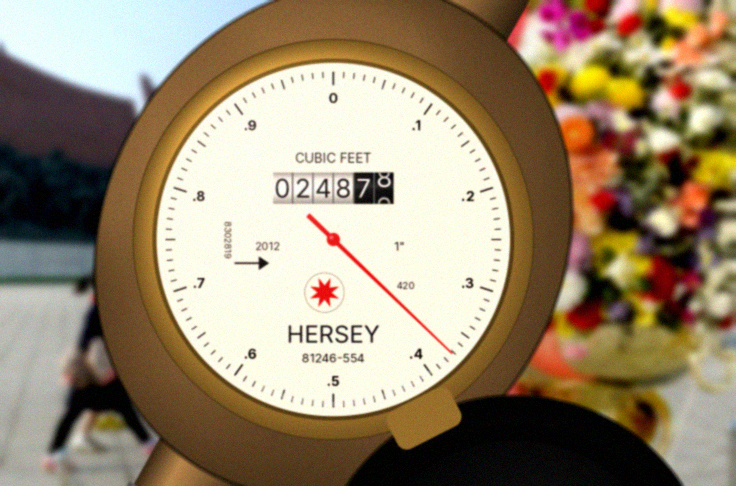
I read 24878.37 (ft³)
